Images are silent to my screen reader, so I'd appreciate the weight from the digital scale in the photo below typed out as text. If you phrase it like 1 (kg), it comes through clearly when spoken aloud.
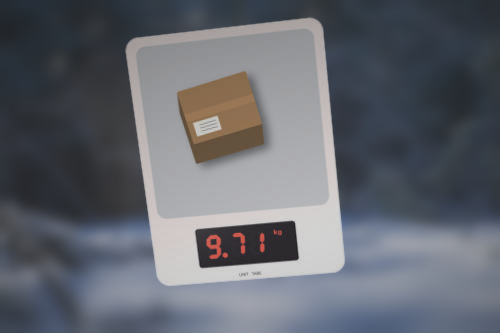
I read 9.71 (kg)
